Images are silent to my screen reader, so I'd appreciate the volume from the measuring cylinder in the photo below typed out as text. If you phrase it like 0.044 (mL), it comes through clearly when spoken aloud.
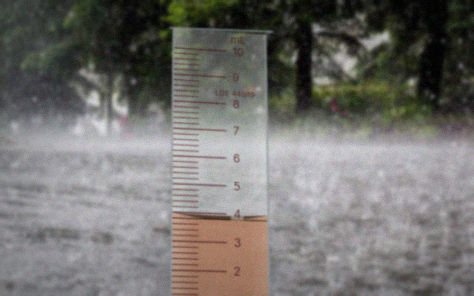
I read 3.8 (mL)
